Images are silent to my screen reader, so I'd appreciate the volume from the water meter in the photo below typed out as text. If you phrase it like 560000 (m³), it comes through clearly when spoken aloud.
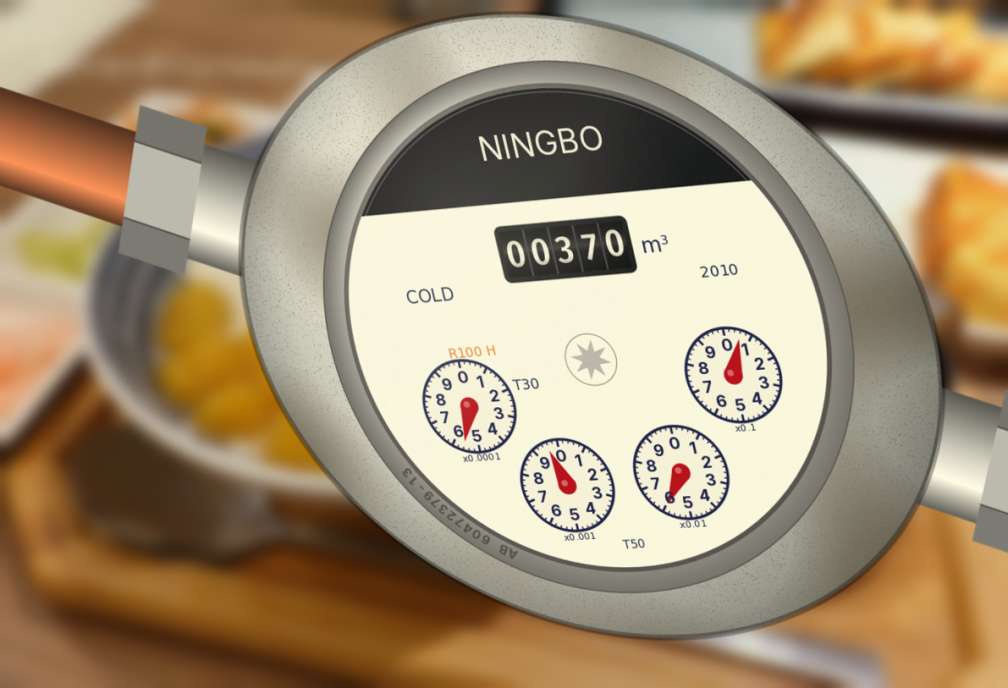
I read 370.0595 (m³)
